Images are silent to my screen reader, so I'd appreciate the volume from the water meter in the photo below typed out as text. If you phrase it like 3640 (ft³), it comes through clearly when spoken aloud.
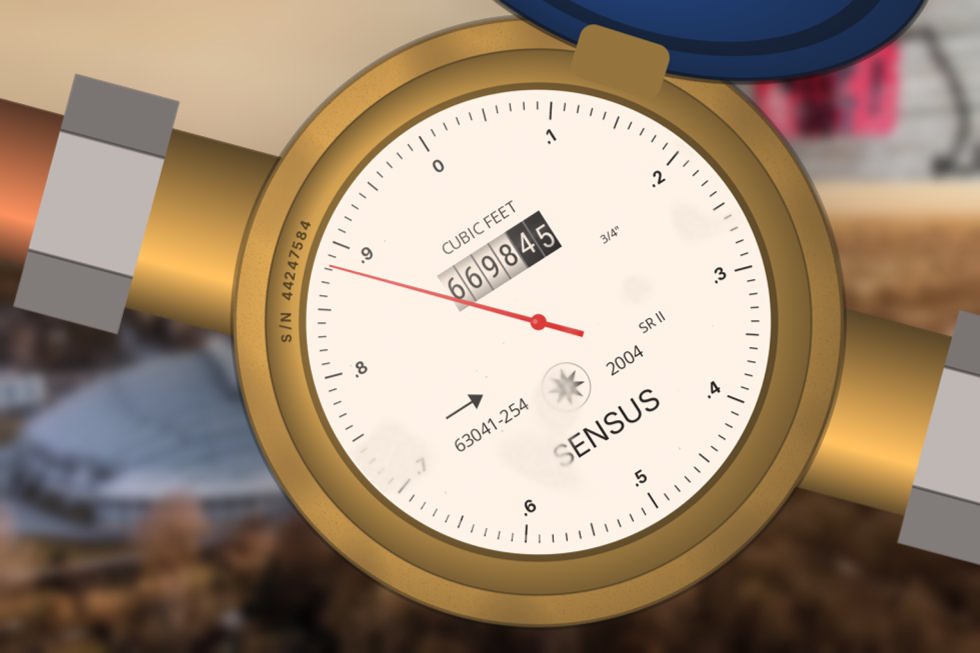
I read 669844.88 (ft³)
